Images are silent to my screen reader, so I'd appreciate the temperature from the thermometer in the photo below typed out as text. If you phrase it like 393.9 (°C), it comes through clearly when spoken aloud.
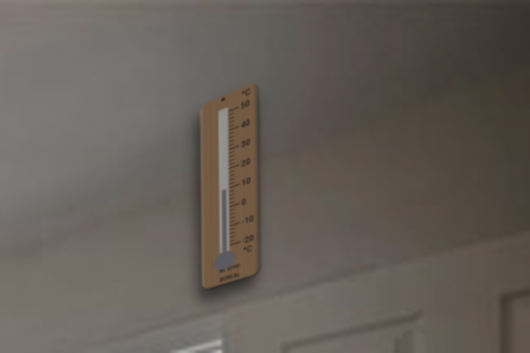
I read 10 (°C)
